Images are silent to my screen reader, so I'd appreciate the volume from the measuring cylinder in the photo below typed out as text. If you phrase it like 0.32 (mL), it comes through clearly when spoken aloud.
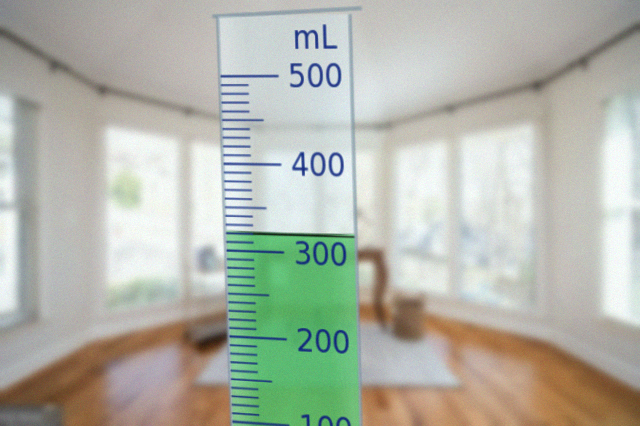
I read 320 (mL)
